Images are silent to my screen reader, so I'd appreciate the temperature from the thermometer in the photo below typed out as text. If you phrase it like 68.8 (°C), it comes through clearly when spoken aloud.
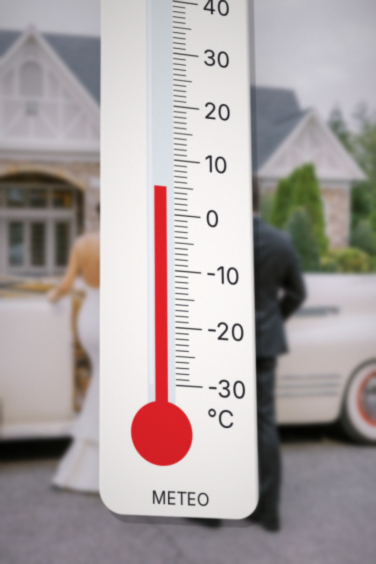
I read 5 (°C)
